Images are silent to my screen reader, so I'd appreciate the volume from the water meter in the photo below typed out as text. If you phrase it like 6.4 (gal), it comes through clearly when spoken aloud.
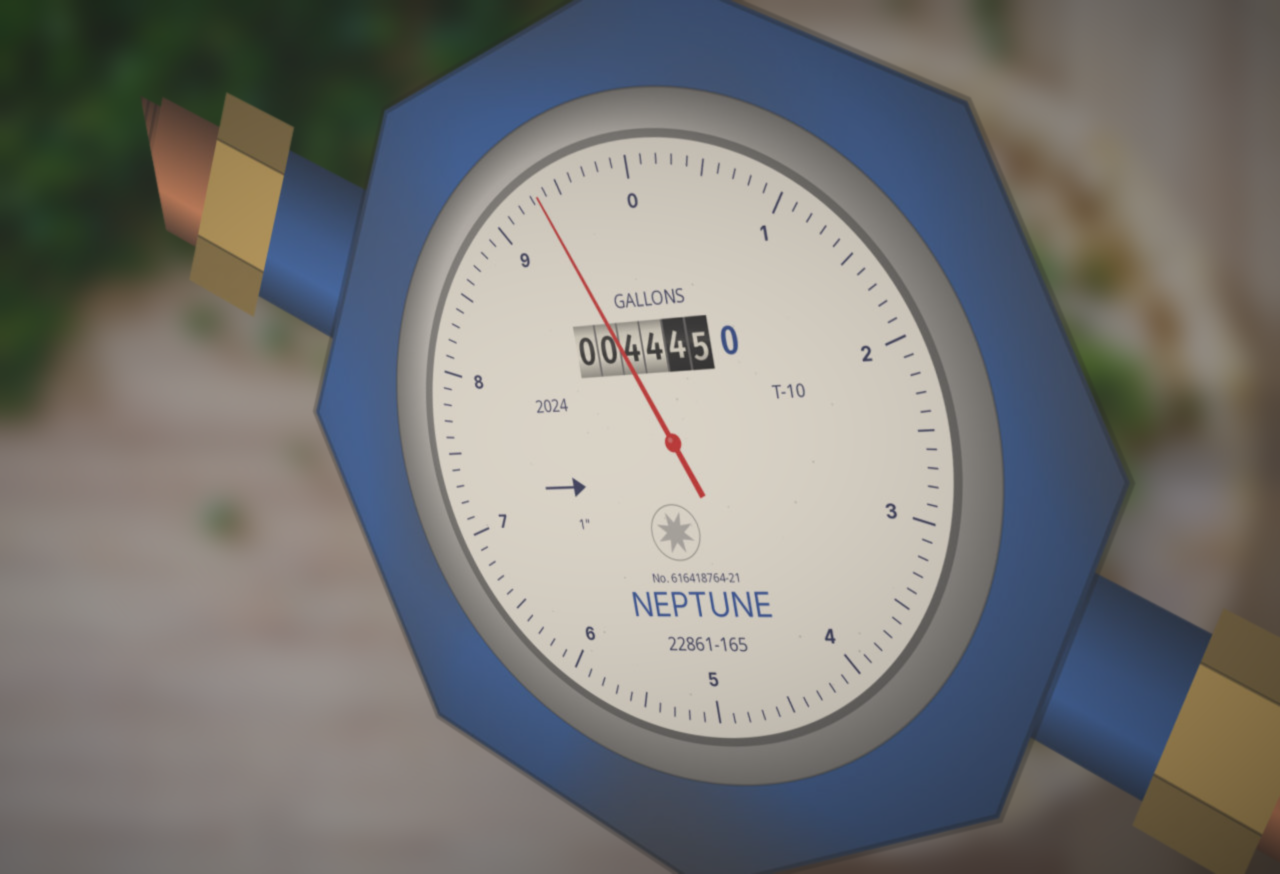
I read 44449.3 (gal)
